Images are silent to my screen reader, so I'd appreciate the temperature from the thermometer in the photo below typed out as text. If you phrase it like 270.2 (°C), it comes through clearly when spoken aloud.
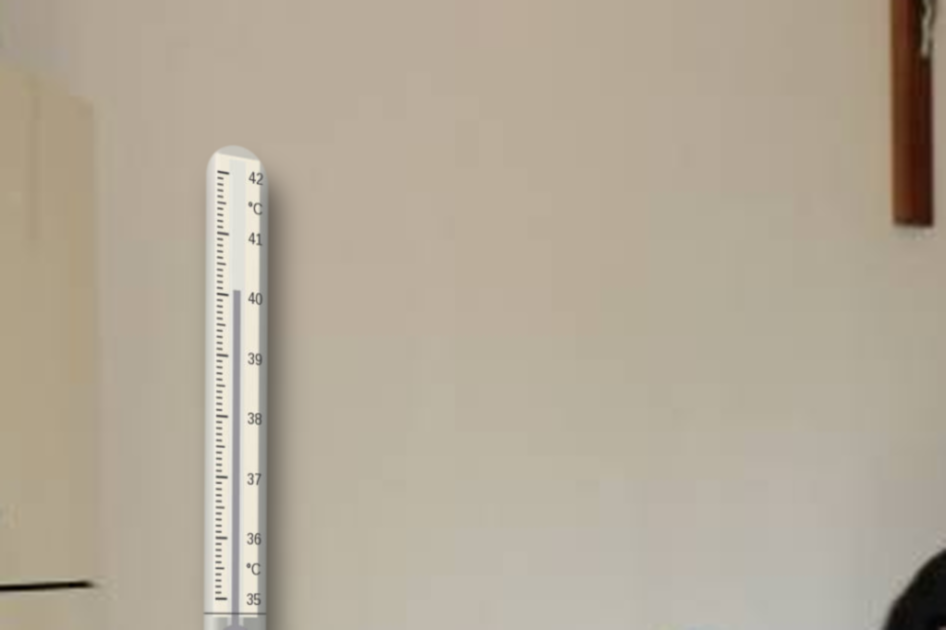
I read 40.1 (°C)
